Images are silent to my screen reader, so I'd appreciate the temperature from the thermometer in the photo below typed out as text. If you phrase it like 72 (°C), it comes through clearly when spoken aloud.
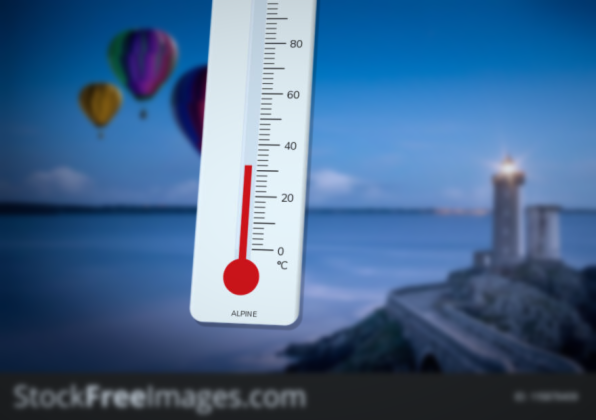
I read 32 (°C)
